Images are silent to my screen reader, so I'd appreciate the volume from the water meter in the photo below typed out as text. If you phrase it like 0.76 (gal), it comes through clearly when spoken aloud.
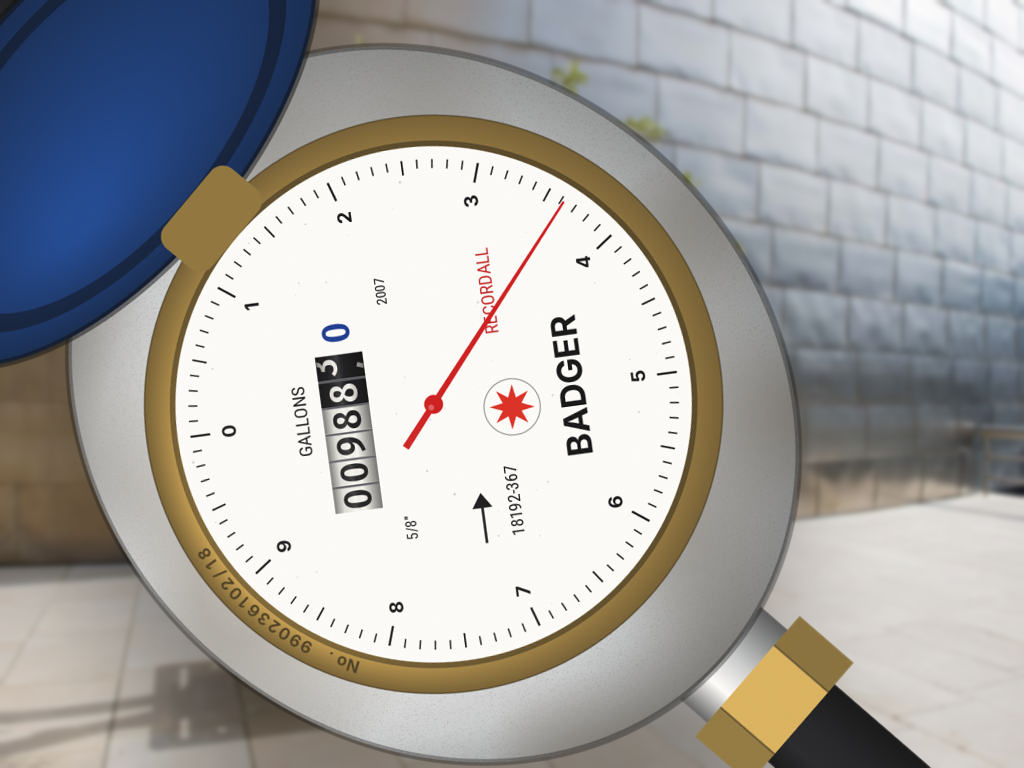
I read 98833.6 (gal)
